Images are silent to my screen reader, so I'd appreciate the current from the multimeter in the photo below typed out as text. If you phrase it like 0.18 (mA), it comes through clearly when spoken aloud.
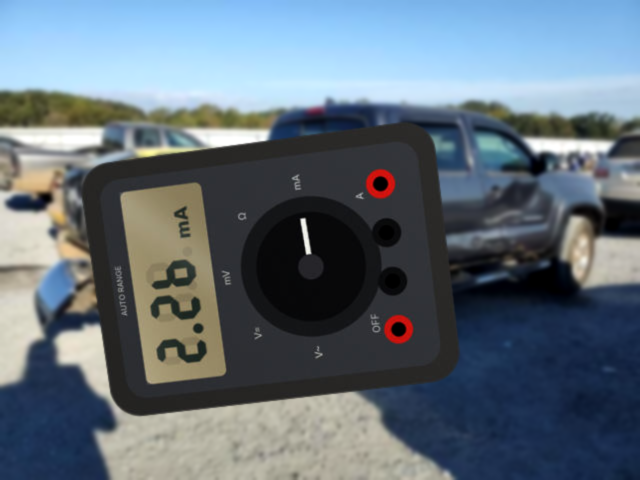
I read 2.26 (mA)
